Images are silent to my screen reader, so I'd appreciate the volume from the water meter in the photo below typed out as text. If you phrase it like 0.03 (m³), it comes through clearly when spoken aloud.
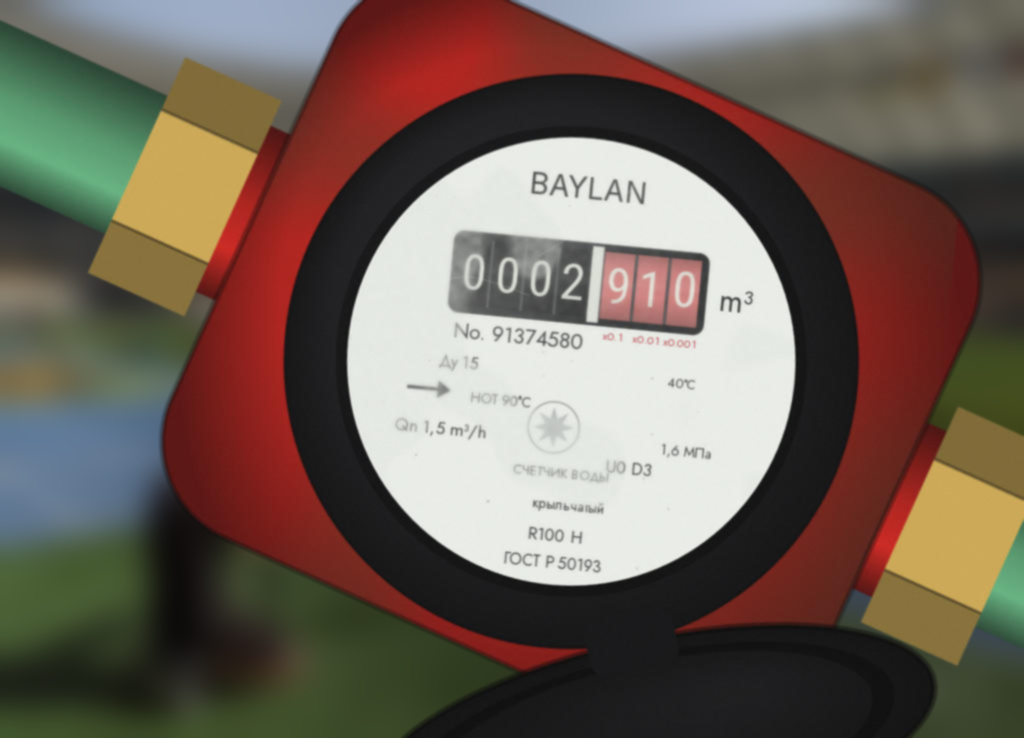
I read 2.910 (m³)
